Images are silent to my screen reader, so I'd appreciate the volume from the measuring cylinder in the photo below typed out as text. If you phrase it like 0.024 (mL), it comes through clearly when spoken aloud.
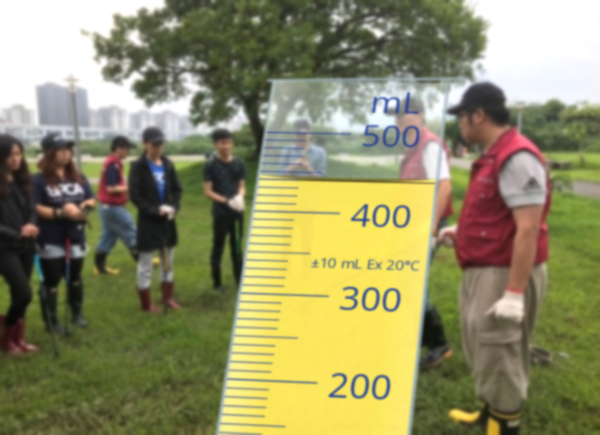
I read 440 (mL)
